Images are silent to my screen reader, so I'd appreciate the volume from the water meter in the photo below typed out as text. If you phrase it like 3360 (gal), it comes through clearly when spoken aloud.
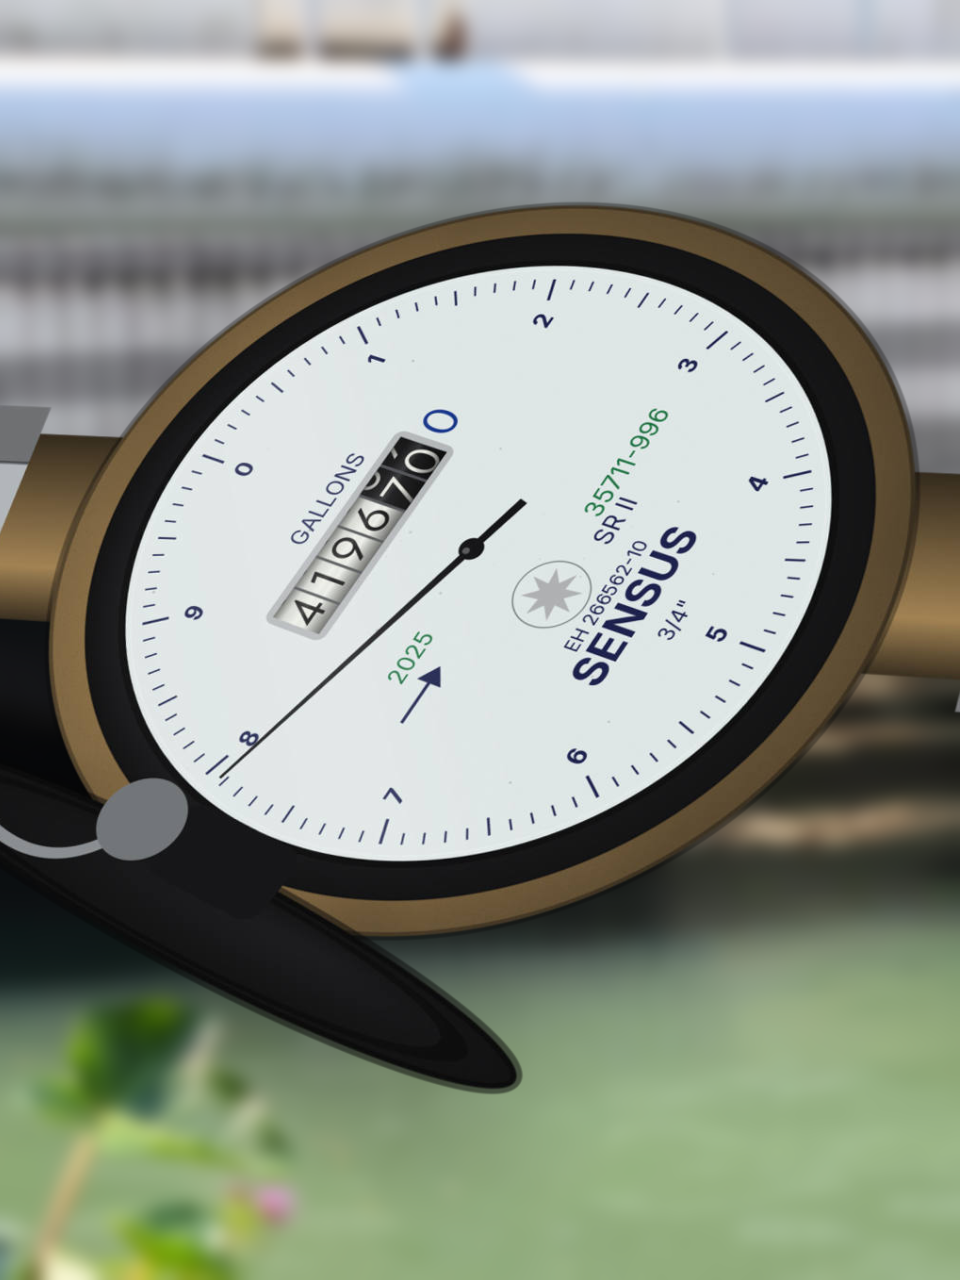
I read 4196697.9 (gal)
